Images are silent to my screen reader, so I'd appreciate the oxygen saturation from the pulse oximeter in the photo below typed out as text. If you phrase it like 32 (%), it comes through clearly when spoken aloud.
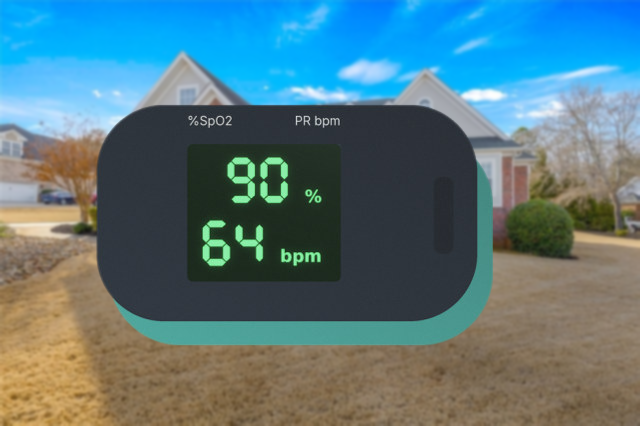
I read 90 (%)
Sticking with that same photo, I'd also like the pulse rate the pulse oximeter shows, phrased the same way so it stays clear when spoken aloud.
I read 64 (bpm)
